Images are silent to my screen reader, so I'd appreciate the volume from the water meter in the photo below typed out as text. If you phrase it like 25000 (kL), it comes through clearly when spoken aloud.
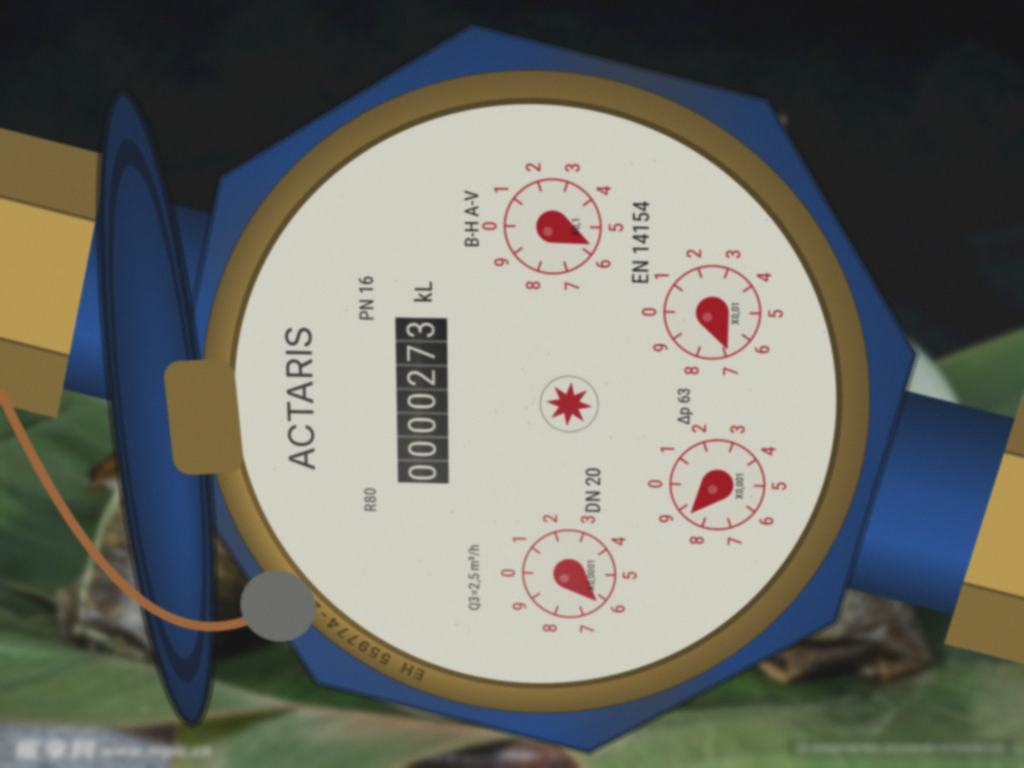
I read 273.5686 (kL)
